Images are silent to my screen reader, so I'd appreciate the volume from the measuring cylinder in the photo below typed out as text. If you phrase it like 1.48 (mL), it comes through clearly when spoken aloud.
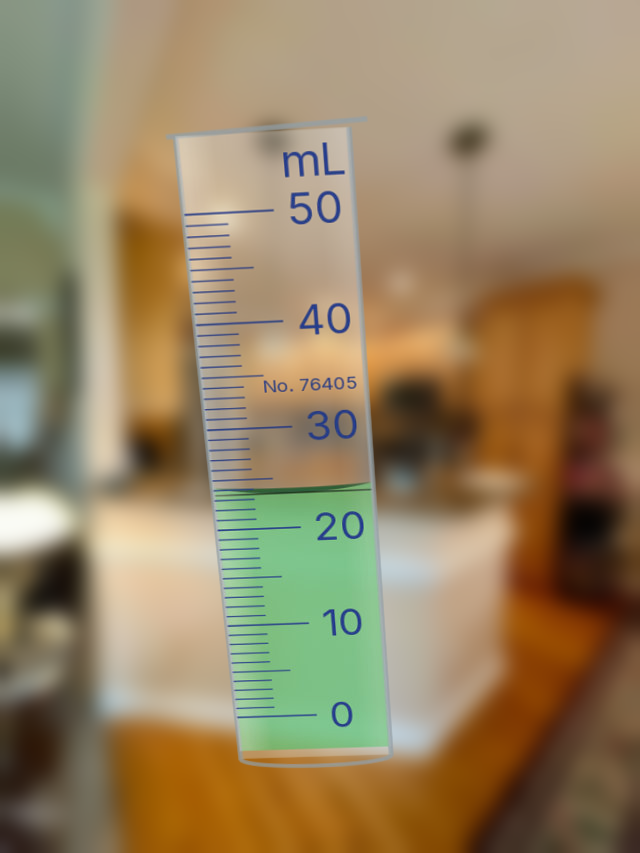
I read 23.5 (mL)
